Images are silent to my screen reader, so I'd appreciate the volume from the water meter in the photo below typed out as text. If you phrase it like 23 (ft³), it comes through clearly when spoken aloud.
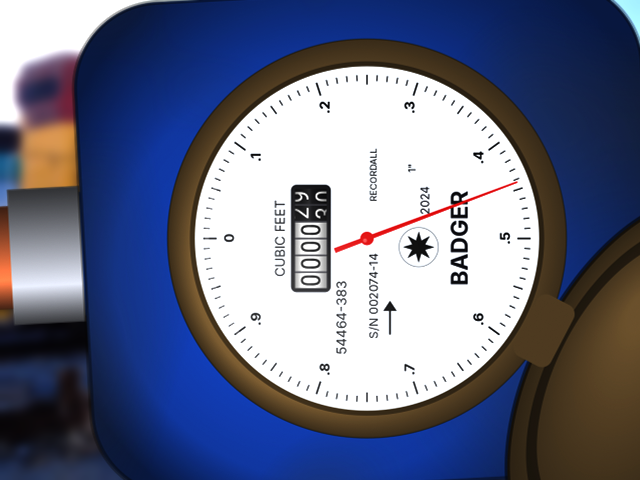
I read 29.44 (ft³)
